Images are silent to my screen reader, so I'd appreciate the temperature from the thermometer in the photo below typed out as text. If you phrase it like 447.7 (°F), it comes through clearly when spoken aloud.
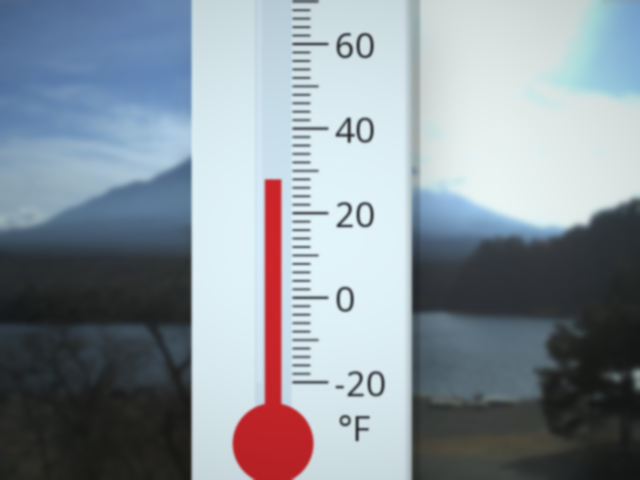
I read 28 (°F)
